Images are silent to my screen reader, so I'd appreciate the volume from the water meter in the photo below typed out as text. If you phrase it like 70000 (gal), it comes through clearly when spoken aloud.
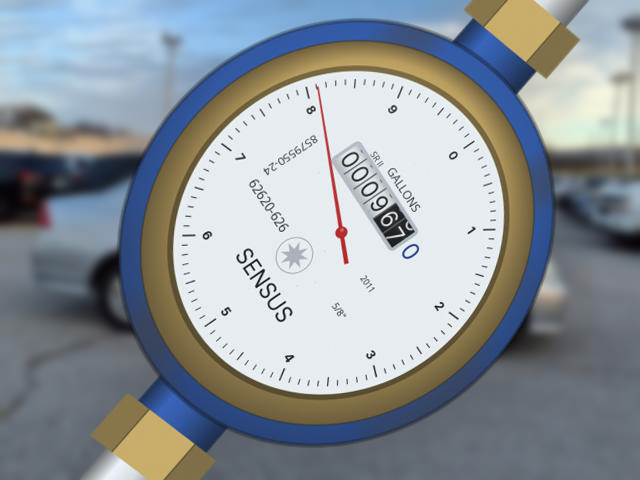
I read 9668.1 (gal)
